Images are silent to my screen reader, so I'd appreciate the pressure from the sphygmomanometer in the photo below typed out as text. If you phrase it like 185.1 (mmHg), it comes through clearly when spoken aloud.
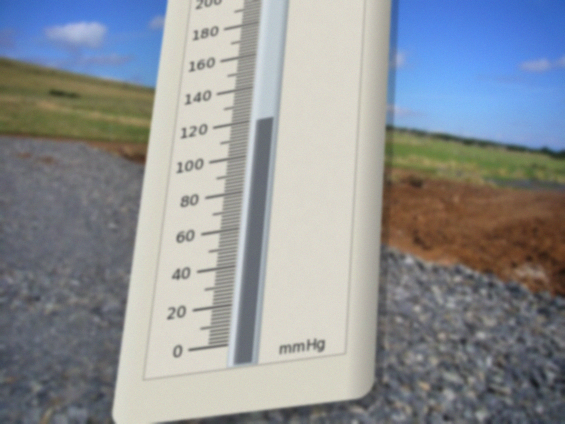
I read 120 (mmHg)
